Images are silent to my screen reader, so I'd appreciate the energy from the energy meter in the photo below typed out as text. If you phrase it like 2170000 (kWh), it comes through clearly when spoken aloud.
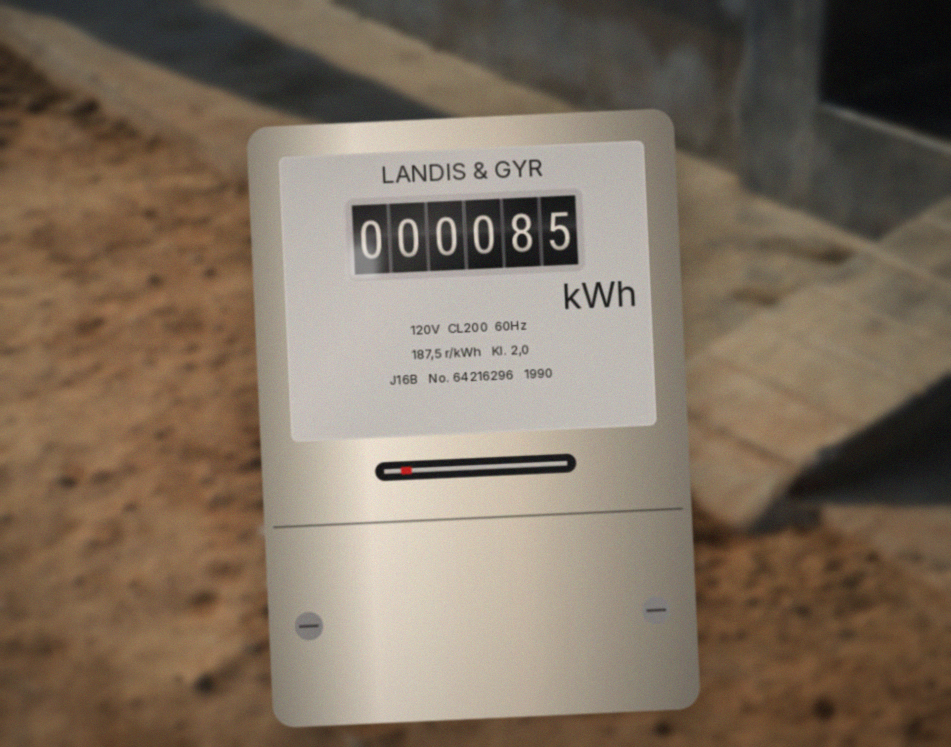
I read 85 (kWh)
